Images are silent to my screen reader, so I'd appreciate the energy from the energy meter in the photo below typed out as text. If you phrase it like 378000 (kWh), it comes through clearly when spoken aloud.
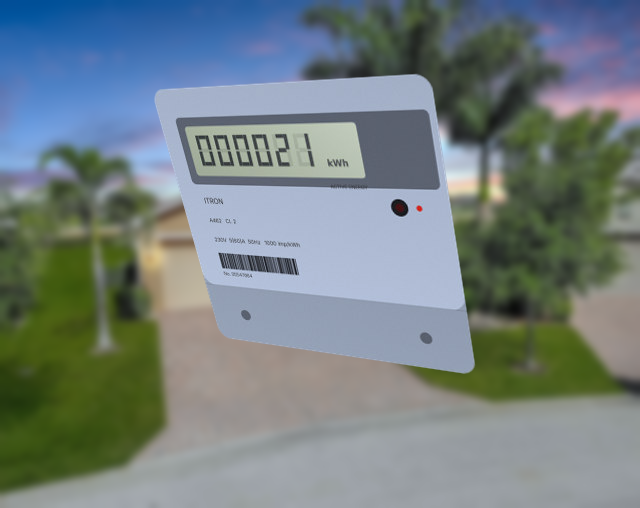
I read 21 (kWh)
